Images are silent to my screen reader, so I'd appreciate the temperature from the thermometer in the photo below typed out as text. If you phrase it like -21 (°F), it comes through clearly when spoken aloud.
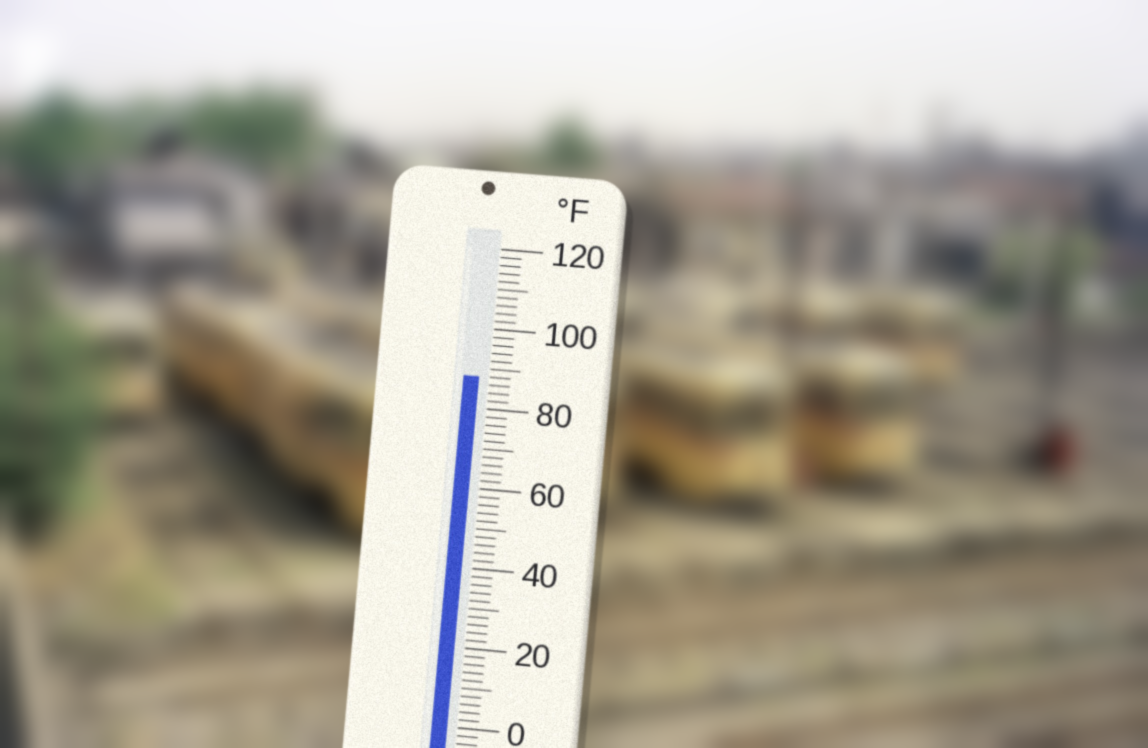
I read 88 (°F)
